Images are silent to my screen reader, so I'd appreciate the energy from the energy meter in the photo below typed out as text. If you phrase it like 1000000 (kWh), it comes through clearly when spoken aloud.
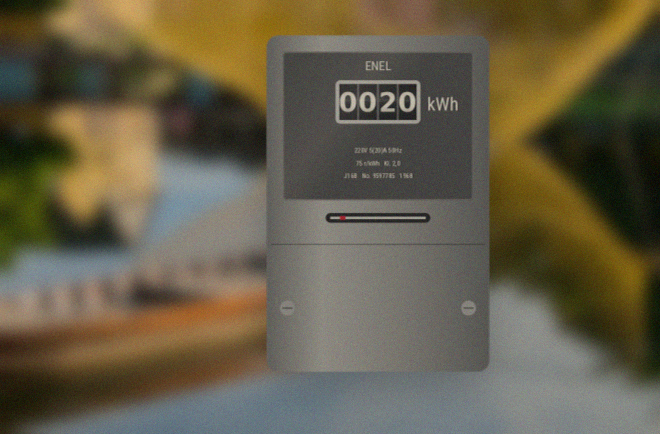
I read 20 (kWh)
